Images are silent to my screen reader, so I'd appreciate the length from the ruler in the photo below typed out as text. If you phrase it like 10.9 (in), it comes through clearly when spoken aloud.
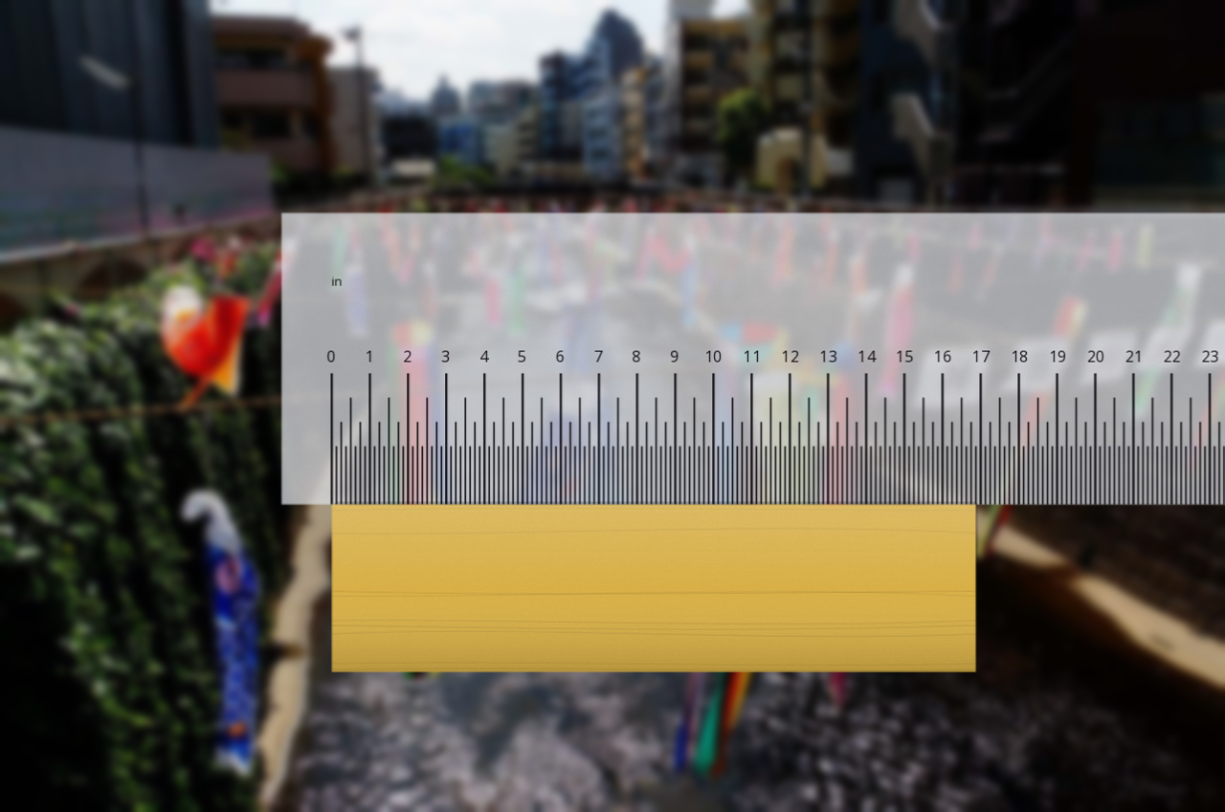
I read 16.875 (in)
